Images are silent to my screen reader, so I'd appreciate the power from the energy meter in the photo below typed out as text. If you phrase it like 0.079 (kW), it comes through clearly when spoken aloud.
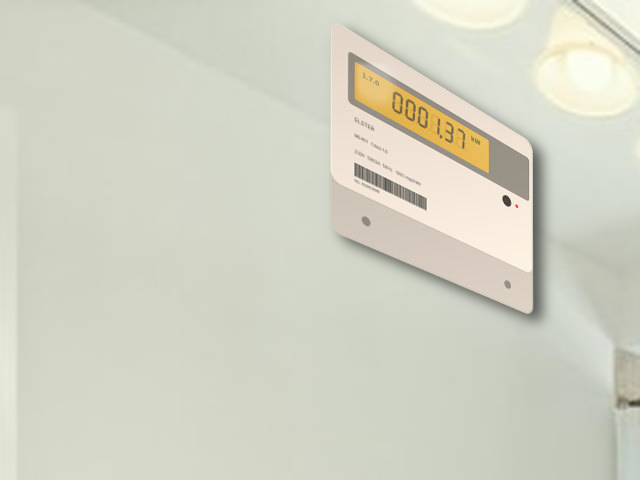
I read 1.37 (kW)
